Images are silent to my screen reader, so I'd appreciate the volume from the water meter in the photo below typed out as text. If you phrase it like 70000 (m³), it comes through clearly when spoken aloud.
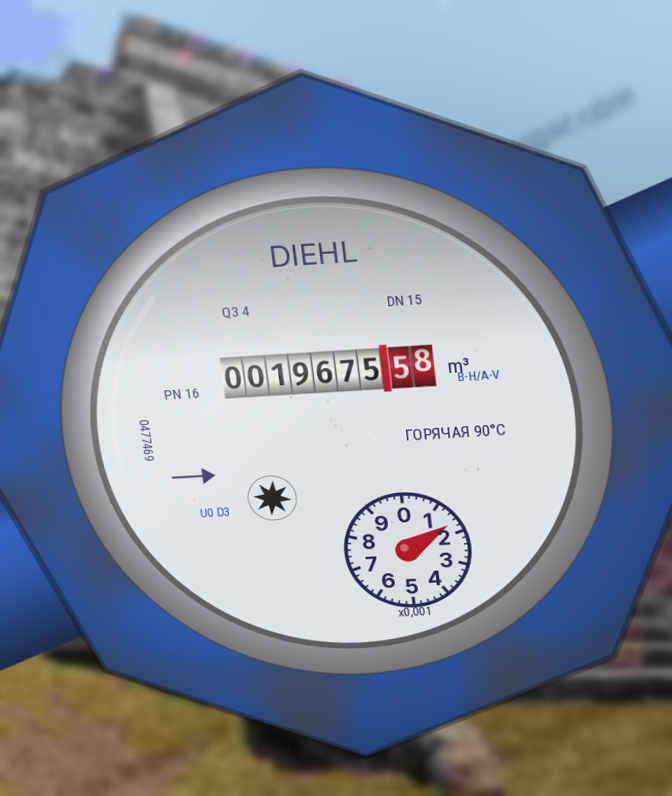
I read 19675.581 (m³)
